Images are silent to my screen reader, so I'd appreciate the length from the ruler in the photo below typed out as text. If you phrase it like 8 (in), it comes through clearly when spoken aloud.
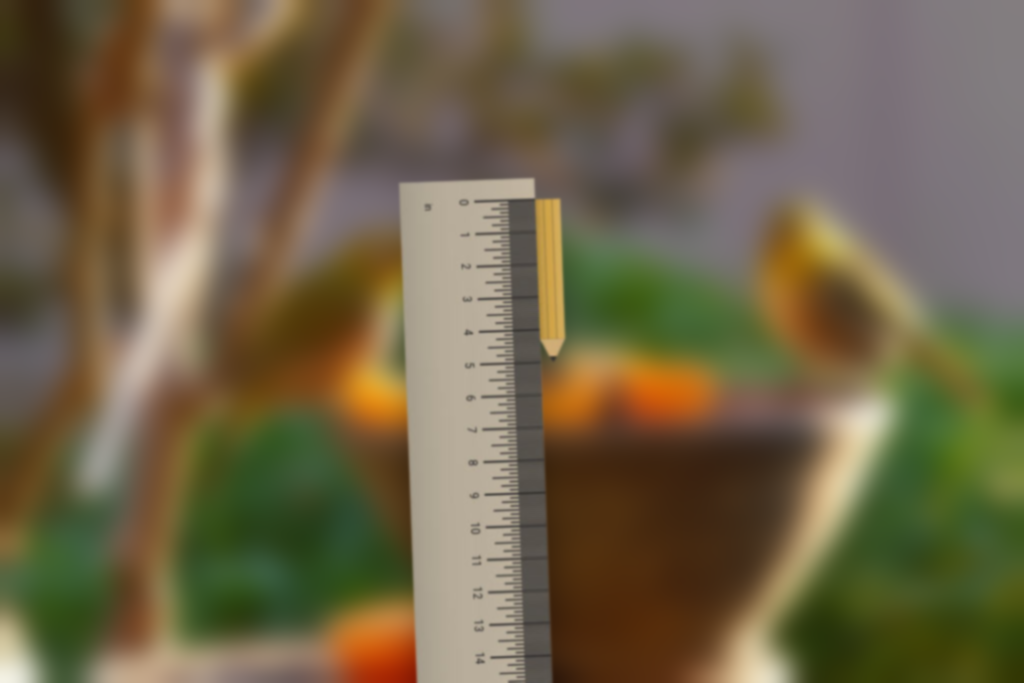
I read 5 (in)
